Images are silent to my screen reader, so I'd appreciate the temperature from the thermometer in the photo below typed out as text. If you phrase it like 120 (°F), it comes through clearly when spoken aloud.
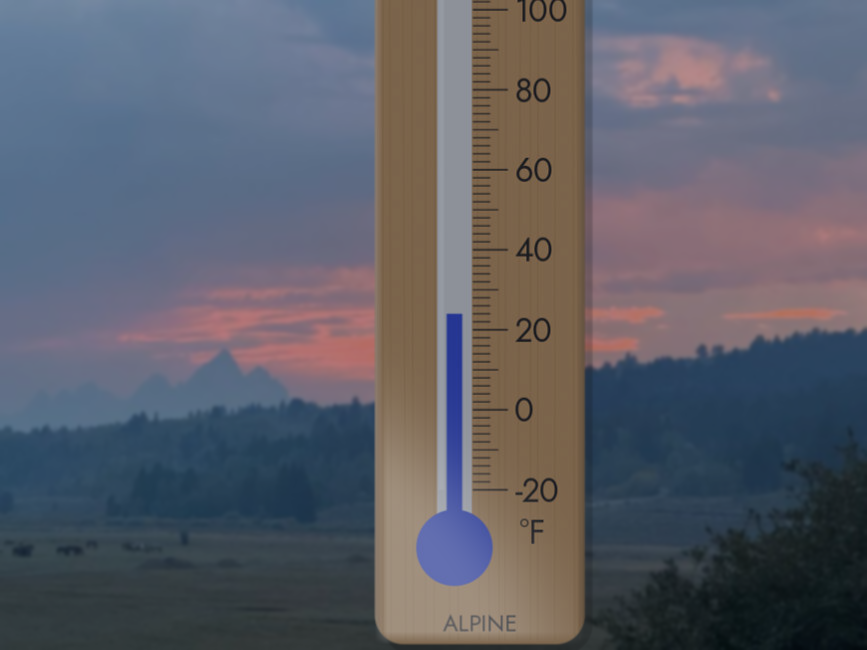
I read 24 (°F)
